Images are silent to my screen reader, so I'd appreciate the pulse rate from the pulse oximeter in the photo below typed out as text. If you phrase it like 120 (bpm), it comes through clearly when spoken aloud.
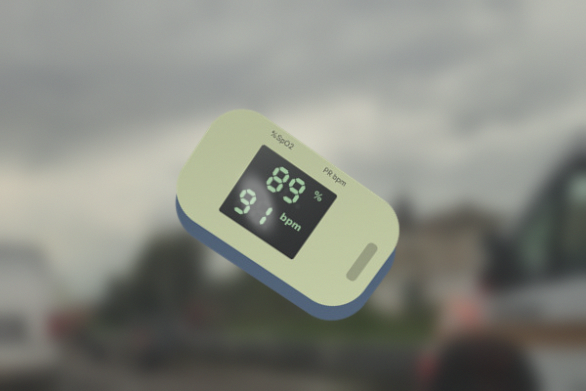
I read 91 (bpm)
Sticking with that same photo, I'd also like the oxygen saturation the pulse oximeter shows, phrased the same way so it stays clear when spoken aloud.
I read 89 (%)
